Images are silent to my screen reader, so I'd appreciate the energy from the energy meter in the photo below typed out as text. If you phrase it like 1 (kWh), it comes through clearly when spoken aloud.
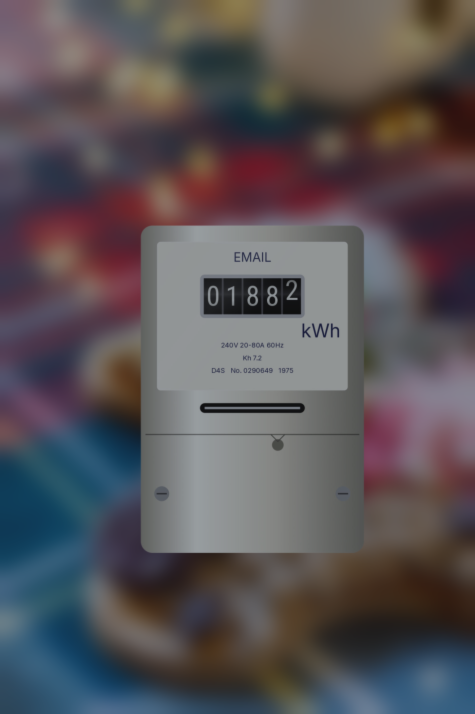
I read 1882 (kWh)
